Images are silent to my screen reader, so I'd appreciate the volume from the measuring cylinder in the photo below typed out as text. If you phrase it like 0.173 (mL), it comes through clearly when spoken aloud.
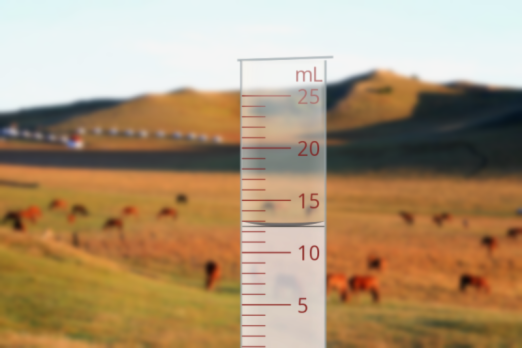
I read 12.5 (mL)
